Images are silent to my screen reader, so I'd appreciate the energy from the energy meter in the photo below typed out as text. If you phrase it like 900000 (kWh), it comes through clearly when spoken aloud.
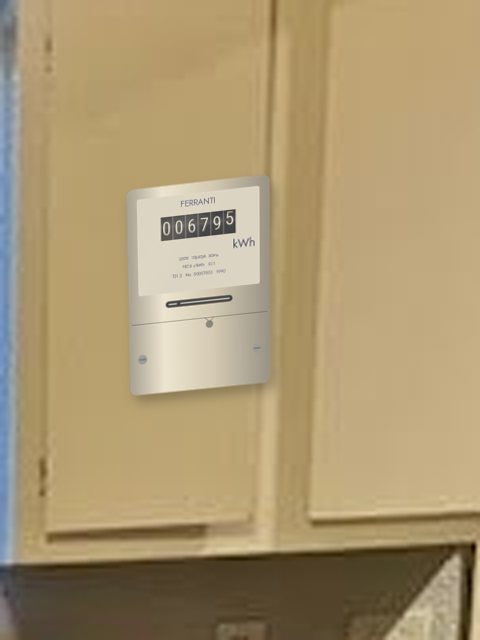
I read 6795 (kWh)
